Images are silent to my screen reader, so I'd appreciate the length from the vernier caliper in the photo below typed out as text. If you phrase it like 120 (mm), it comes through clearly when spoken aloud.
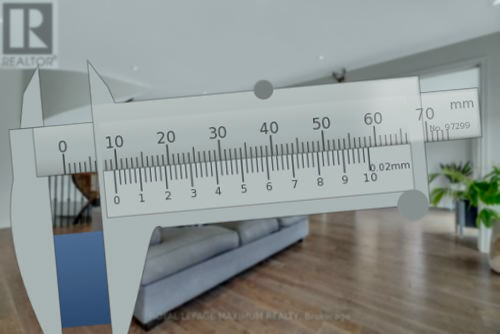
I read 9.5 (mm)
